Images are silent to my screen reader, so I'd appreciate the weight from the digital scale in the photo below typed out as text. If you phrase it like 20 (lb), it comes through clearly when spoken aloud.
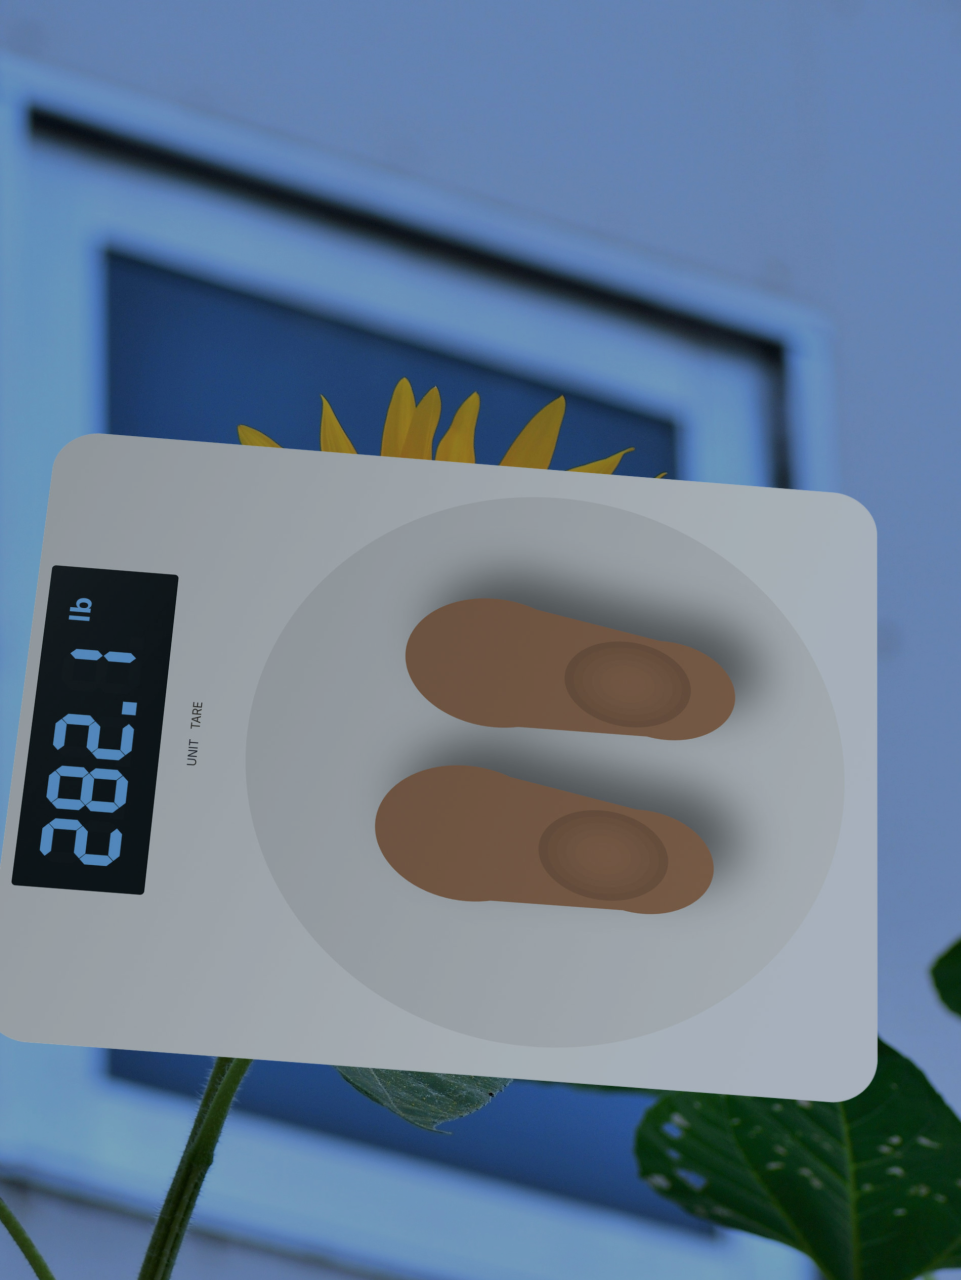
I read 282.1 (lb)
